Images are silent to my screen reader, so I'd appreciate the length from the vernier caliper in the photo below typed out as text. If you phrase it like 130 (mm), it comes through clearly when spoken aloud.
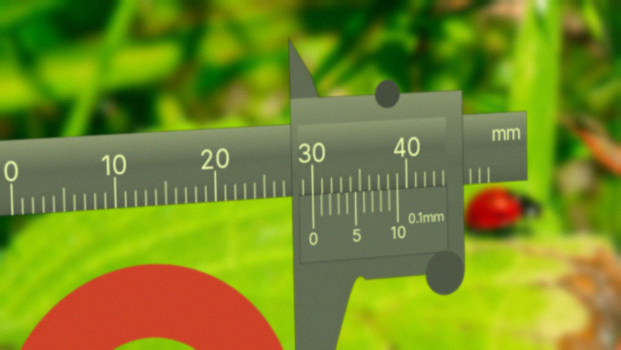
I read 30.0 (mm)
